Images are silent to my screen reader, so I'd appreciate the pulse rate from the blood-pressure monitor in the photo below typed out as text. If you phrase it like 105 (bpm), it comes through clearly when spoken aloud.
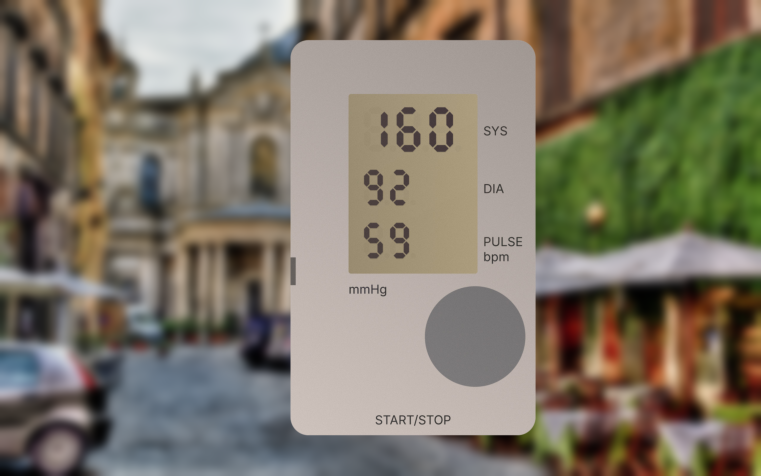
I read 59 (bpm)
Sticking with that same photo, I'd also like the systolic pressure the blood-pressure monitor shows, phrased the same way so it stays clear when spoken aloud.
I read 160 (mmHg)
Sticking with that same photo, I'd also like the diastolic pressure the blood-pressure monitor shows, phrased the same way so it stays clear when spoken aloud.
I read 92 (mmHg)
